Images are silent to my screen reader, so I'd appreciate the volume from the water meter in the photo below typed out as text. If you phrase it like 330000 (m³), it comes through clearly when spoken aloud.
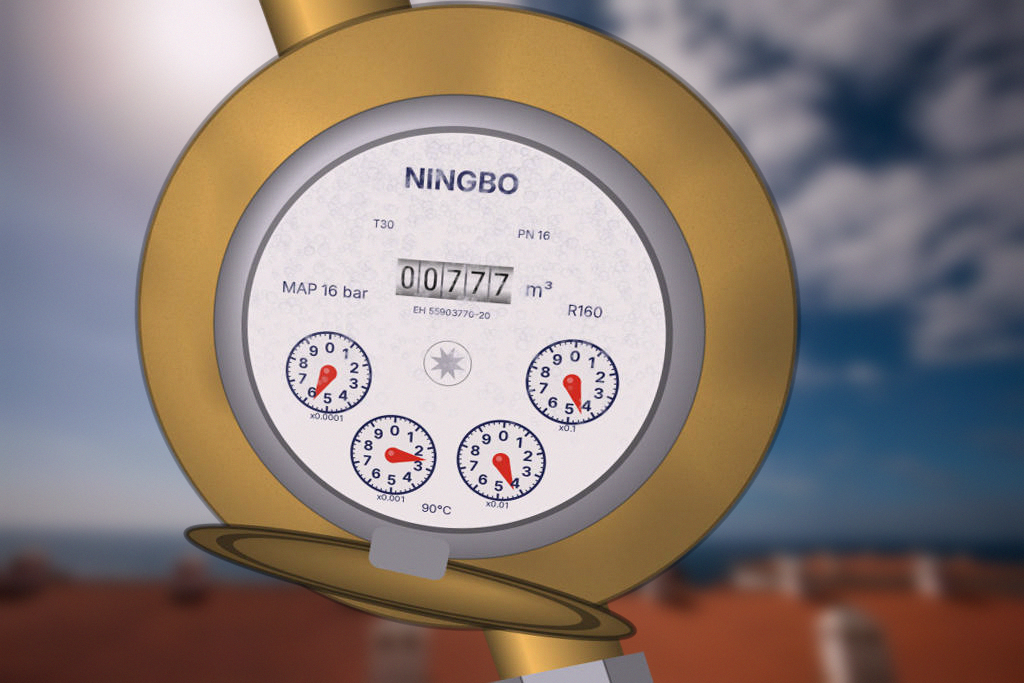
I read 777.4425 (m³)
